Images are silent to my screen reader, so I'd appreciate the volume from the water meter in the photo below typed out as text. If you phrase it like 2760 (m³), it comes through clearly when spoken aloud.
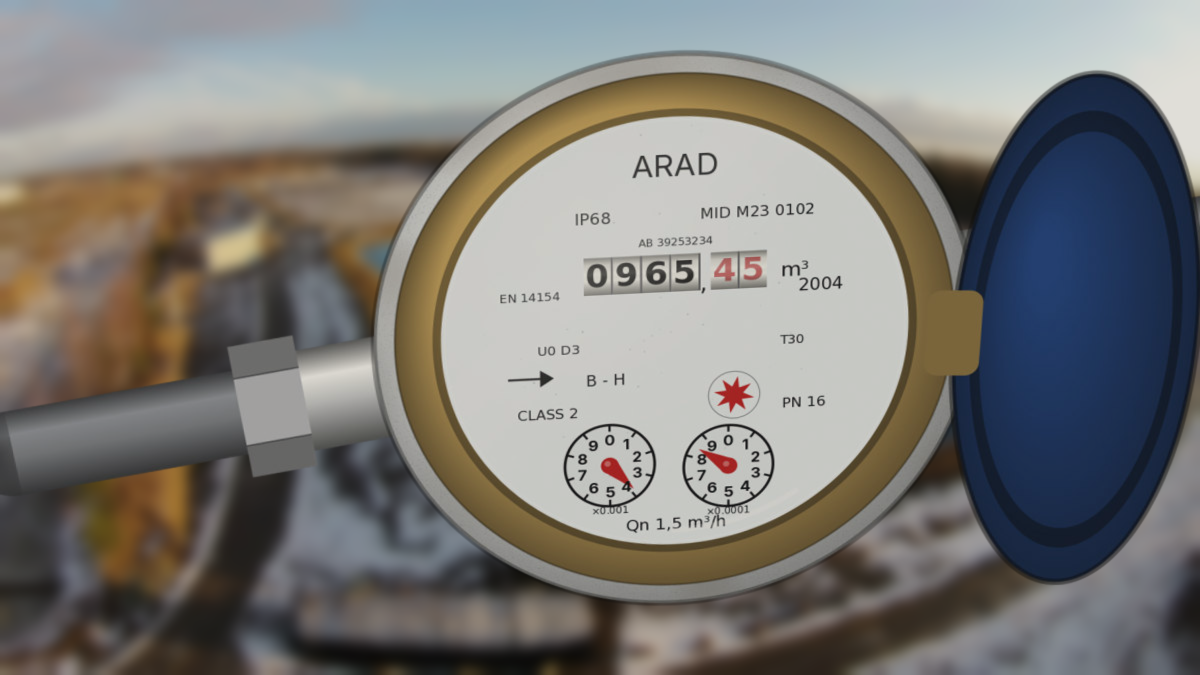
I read 965.4538 (m³)
